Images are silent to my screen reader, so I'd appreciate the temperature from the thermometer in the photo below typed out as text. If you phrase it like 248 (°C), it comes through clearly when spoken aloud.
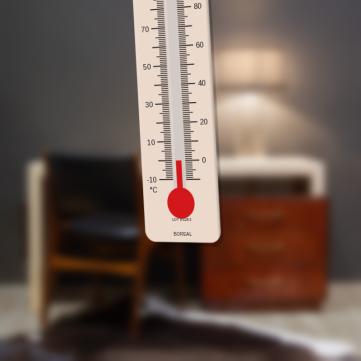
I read 0 (°C)
